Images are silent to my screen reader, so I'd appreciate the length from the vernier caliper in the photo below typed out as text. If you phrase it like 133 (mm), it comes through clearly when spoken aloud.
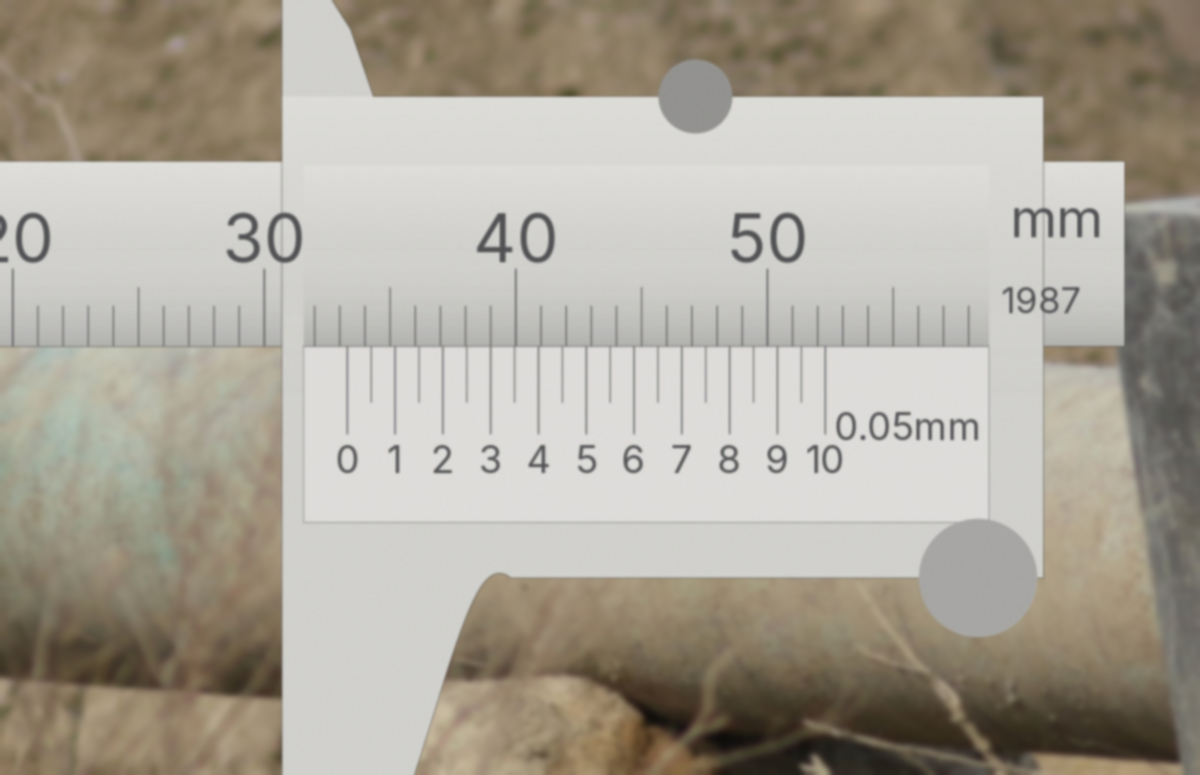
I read 33.3 (mm)
